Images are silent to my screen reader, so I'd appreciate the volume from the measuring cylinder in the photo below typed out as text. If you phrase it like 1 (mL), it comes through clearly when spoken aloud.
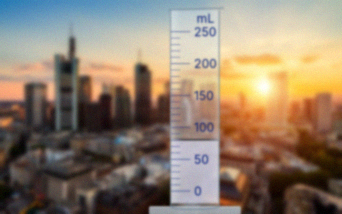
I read 80 (mL)
